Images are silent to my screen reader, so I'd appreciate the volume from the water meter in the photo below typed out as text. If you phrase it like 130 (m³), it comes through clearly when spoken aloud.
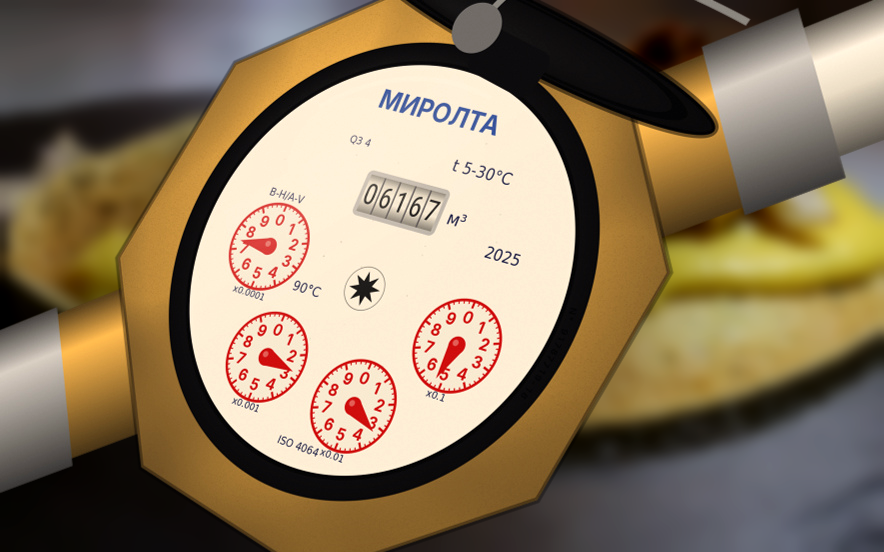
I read 6167.5327 (m³)
